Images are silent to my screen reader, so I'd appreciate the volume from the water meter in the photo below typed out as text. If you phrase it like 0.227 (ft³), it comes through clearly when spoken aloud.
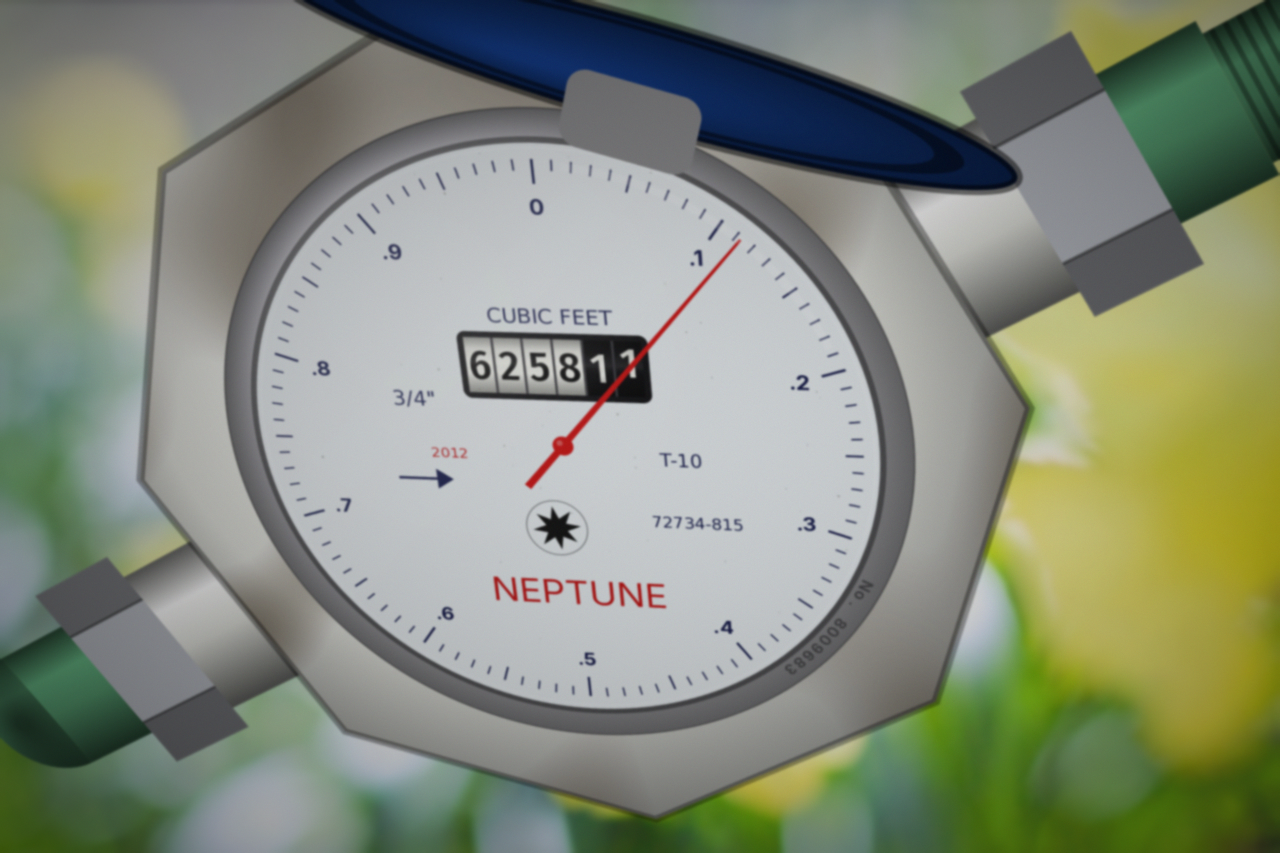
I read 625811.11 (ft³)
